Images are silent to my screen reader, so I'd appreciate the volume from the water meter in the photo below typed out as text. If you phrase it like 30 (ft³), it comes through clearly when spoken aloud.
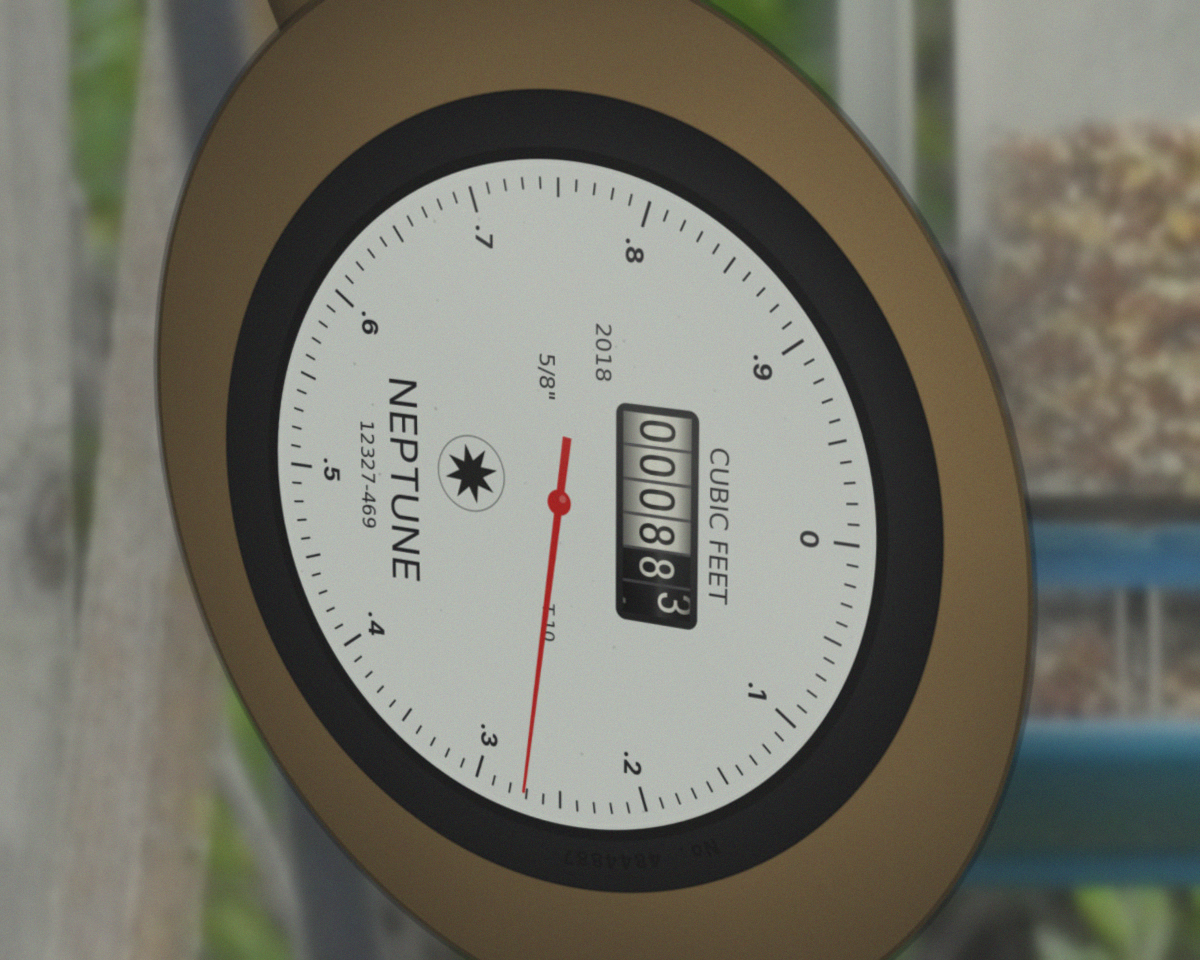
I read 883.27 (ft³)
